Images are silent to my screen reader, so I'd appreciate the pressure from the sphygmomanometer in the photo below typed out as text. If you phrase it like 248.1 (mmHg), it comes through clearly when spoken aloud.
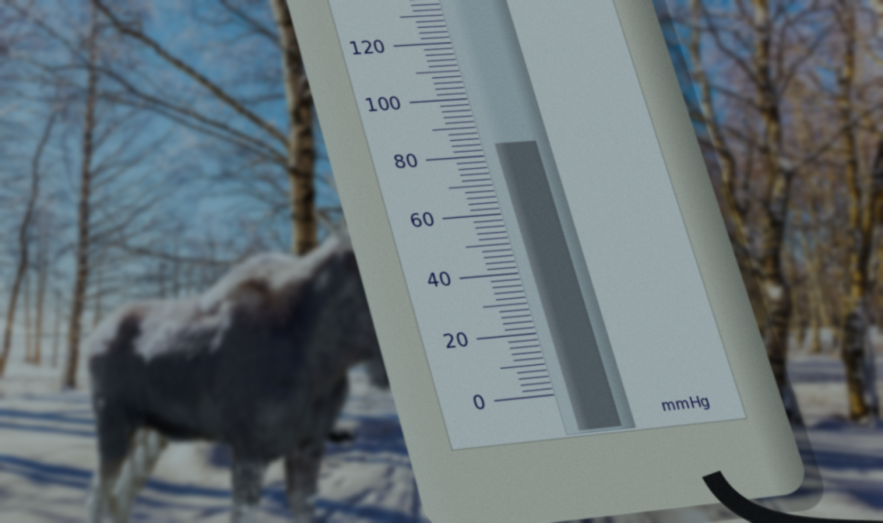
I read 84 (mmHg)
